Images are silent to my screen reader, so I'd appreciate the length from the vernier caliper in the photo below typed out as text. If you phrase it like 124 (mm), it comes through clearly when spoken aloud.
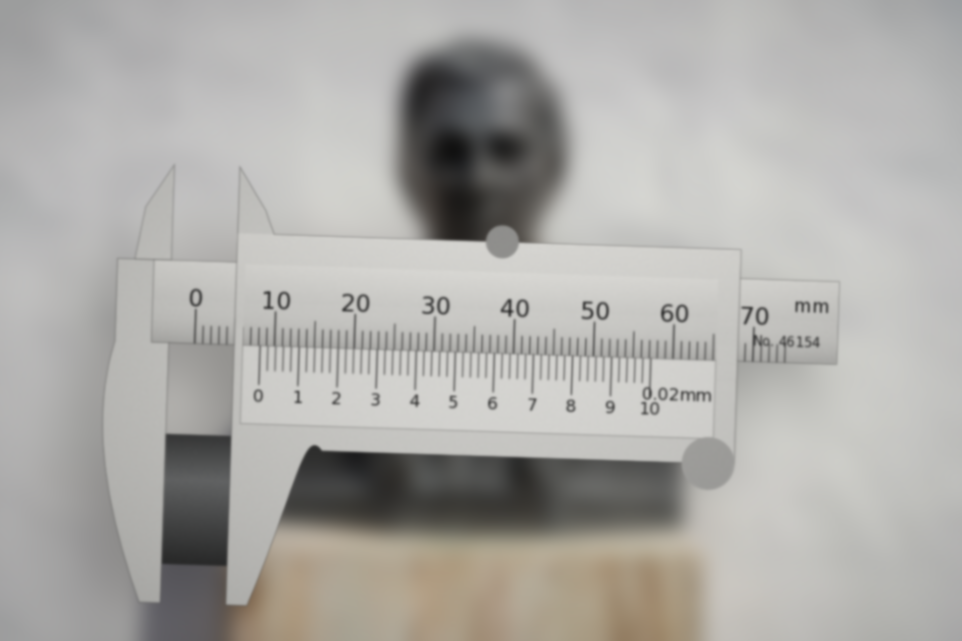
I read 8.2 (mm)
